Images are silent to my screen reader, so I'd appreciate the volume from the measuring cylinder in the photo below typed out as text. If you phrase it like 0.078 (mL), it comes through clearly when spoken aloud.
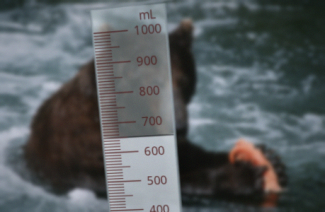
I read 650 (mL)
